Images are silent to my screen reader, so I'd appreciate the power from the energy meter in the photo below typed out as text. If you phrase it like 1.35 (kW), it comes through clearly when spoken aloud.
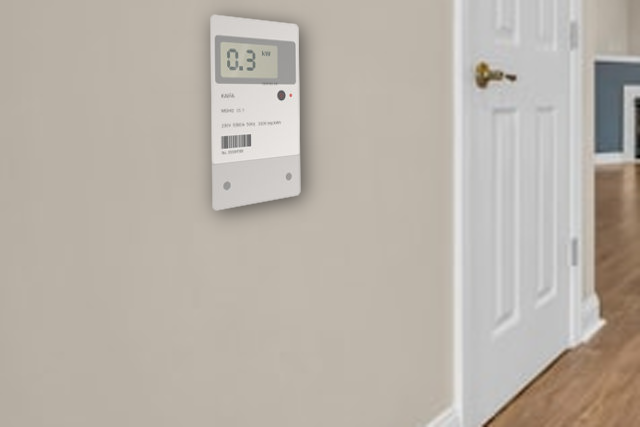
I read 0.3 (kW)
